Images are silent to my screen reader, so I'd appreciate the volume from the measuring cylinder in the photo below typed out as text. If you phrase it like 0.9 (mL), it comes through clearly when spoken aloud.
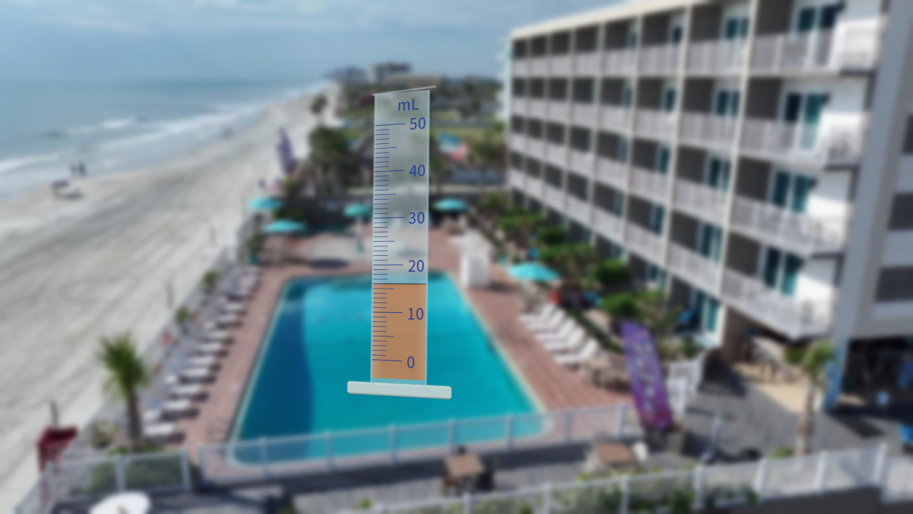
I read 16 (mL)
